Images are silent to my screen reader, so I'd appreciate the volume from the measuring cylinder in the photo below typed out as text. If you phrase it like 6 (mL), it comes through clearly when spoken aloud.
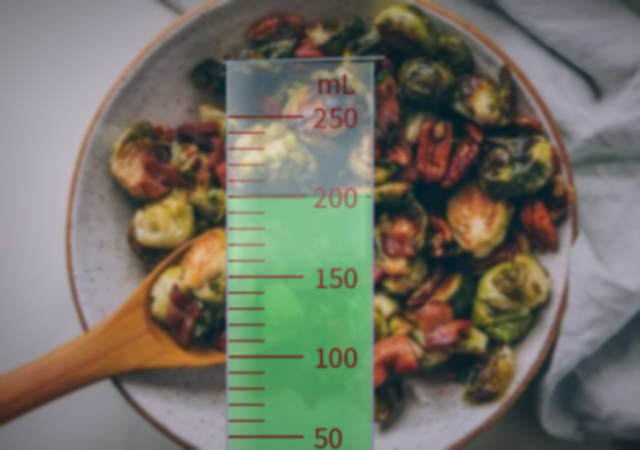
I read 200 (mL)
